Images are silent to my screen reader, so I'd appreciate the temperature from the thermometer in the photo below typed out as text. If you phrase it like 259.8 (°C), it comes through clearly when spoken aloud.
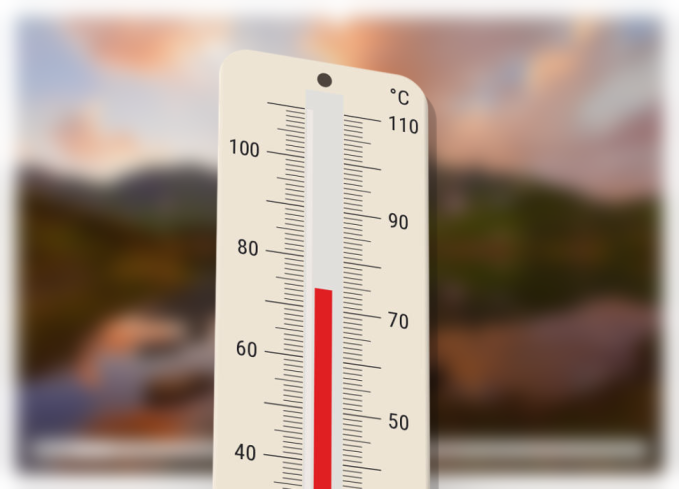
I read 74 (°C)
